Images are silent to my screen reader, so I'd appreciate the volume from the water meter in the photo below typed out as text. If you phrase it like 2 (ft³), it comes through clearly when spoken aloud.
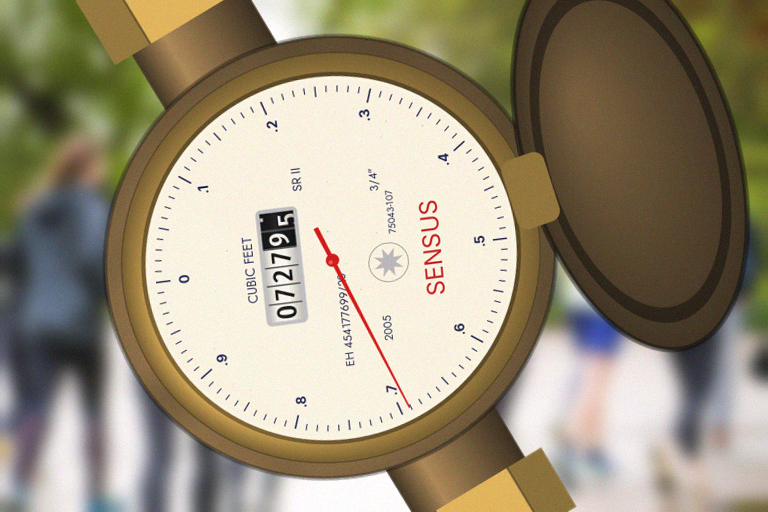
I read 72794.69 (ft³)
